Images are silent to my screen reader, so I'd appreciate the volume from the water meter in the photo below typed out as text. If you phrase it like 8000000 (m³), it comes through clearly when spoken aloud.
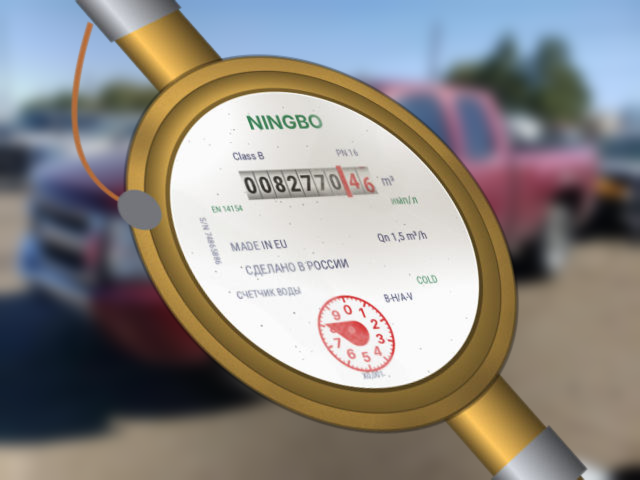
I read 82770.458 (m³)
